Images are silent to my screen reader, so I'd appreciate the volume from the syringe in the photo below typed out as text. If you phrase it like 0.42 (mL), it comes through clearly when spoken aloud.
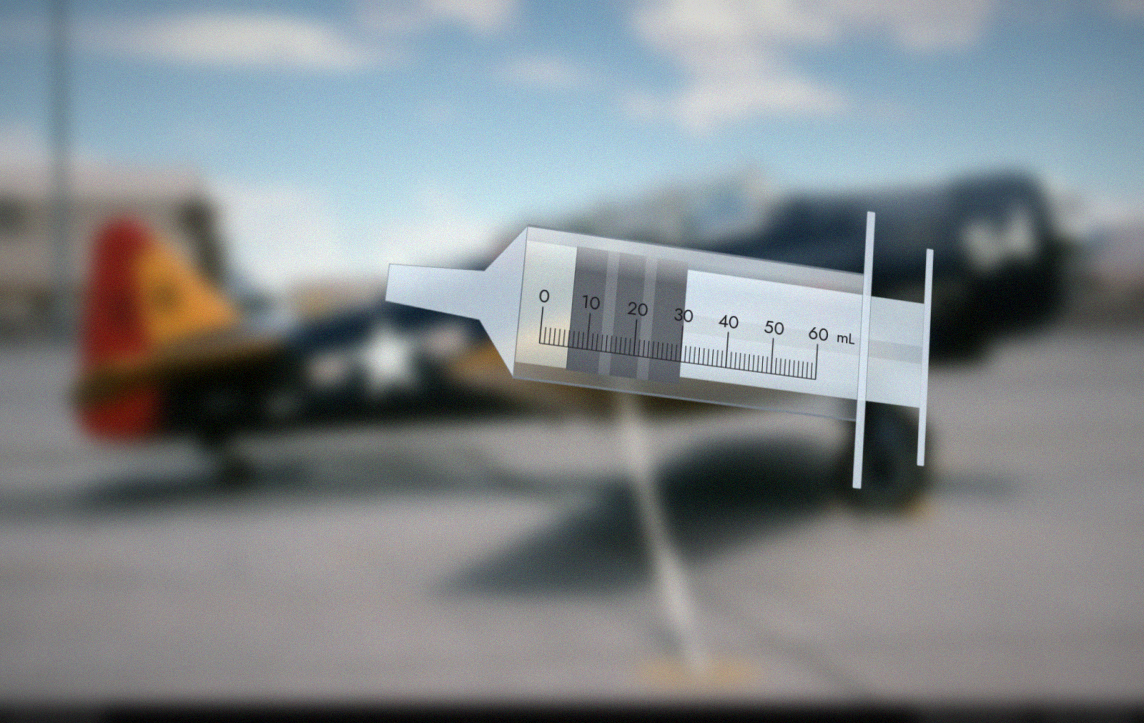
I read 6 (mL)
